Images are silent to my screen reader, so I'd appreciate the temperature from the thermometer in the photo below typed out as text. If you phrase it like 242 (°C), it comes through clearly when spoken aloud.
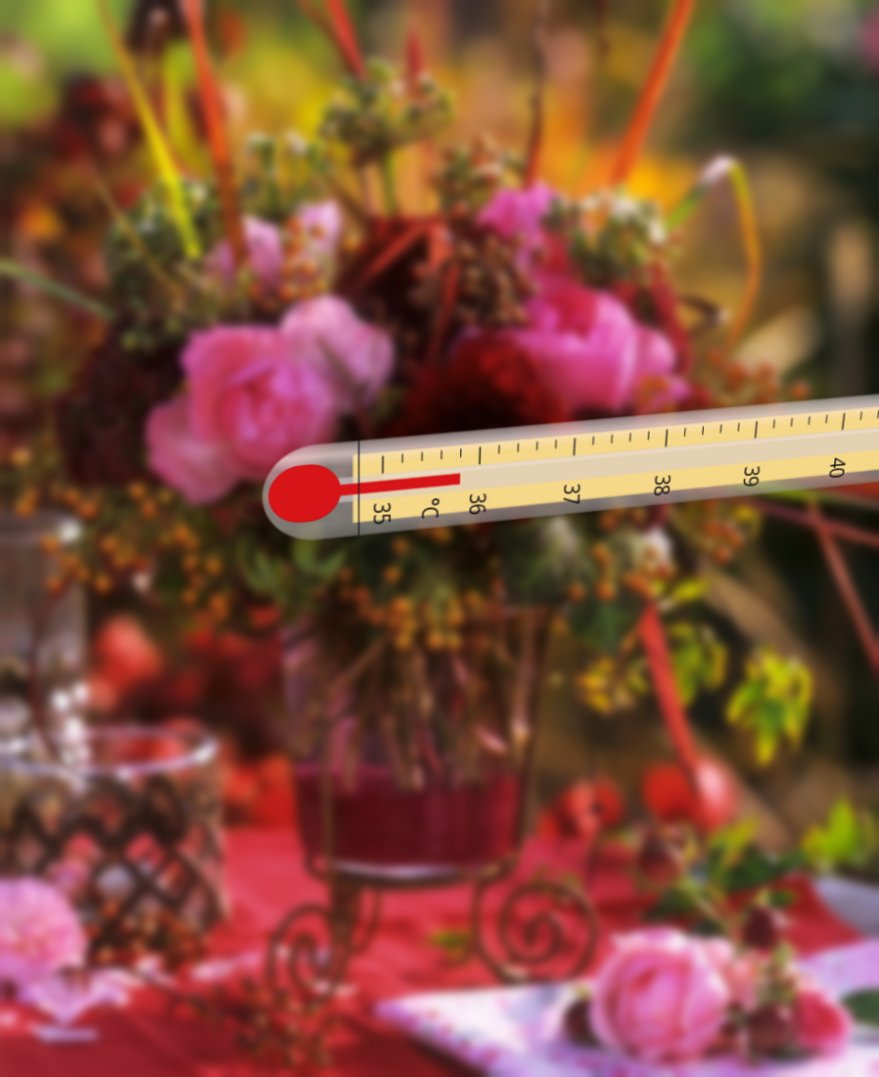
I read 35.8 (°C)
